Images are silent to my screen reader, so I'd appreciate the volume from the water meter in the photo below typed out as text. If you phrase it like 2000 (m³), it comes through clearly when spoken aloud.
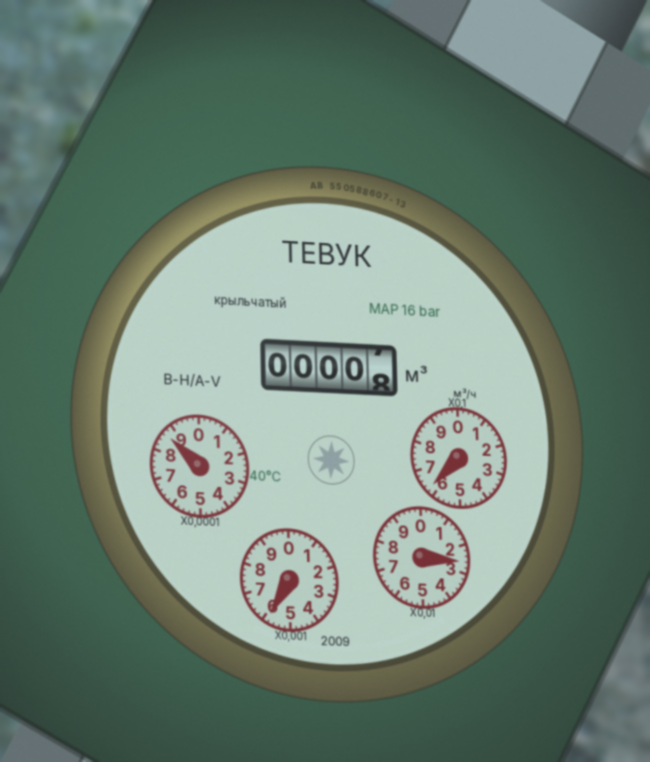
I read 7.6258 (m³)
